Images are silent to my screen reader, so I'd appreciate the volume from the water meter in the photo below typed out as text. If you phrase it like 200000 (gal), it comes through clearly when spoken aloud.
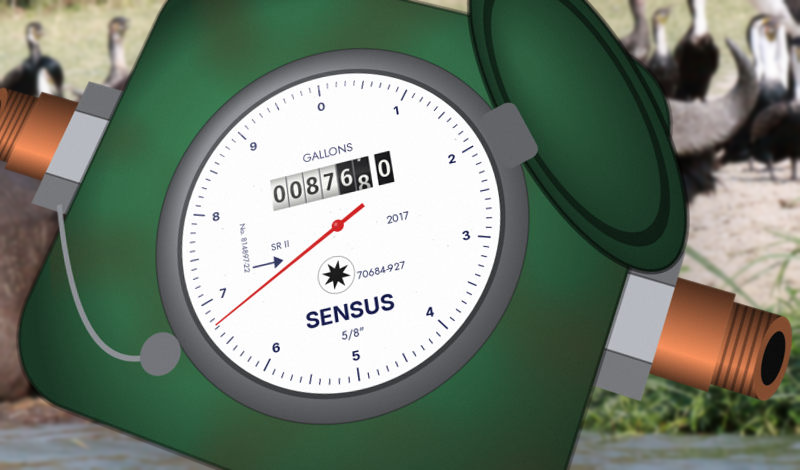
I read 87676.7 (gal)
